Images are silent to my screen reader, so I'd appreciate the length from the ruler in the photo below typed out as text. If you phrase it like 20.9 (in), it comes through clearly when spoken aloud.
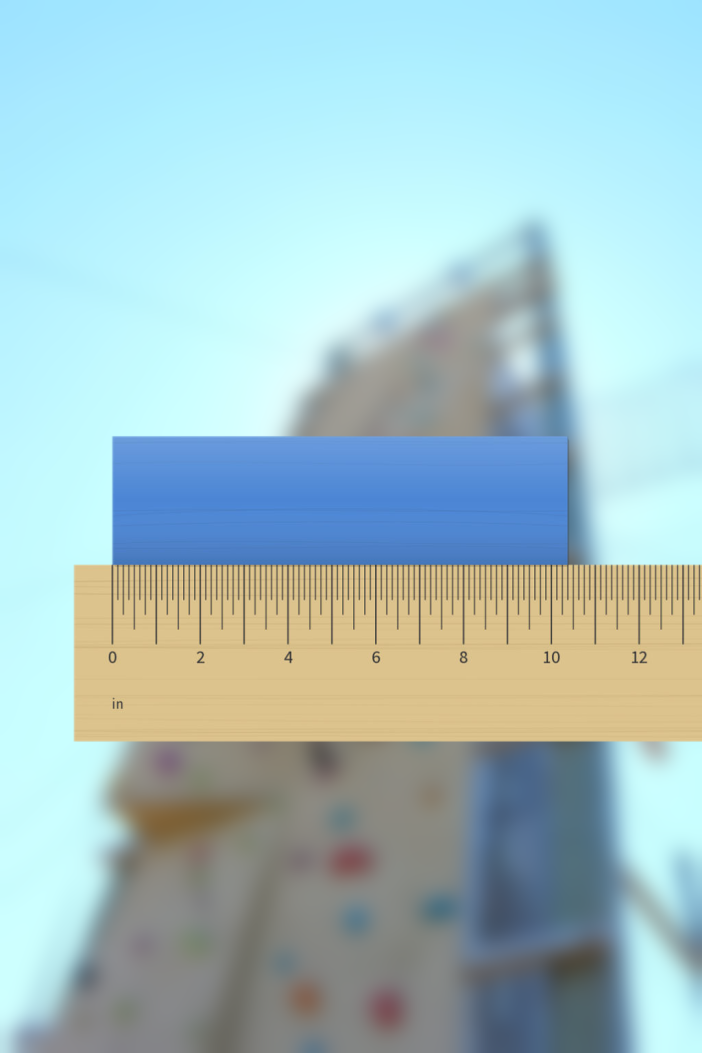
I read 10.375 (in)
